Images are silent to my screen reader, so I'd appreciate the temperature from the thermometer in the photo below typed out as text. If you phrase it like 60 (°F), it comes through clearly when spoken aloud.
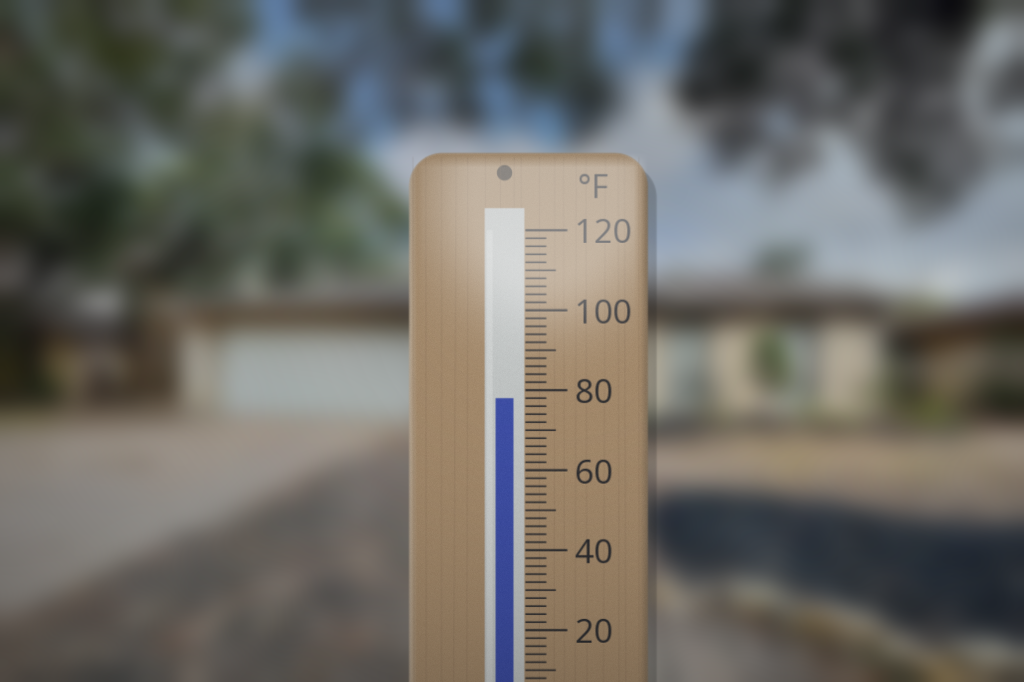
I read 78 (°F)
